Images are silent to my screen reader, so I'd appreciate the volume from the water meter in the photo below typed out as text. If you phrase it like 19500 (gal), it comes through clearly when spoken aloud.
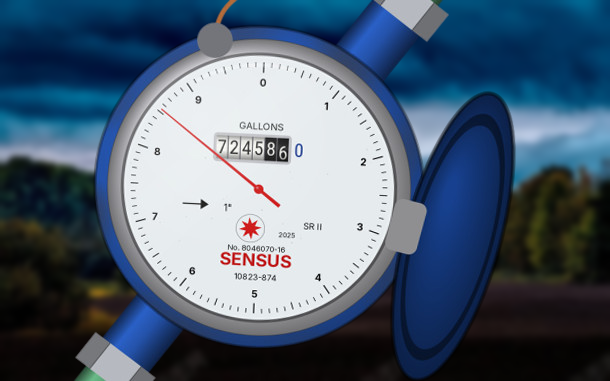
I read 7245858.5 (gal)
